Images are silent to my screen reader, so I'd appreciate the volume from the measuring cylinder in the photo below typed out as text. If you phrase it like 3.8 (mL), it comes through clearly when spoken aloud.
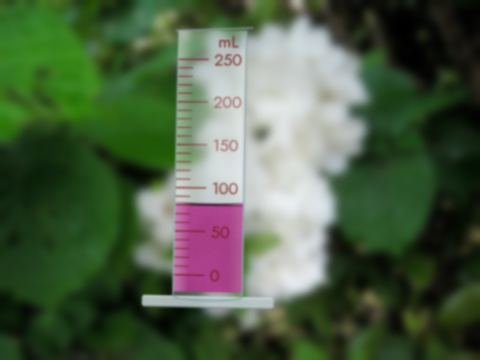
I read 80 (mL)
